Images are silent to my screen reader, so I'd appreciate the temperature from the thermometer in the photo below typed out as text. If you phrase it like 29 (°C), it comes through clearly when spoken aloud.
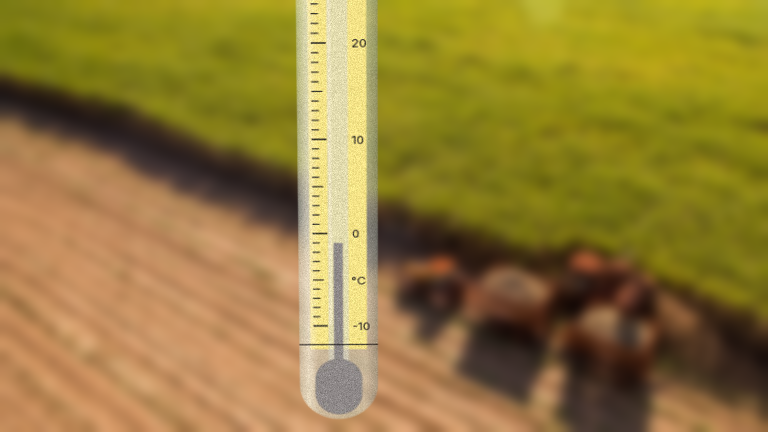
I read -1 (°C)
